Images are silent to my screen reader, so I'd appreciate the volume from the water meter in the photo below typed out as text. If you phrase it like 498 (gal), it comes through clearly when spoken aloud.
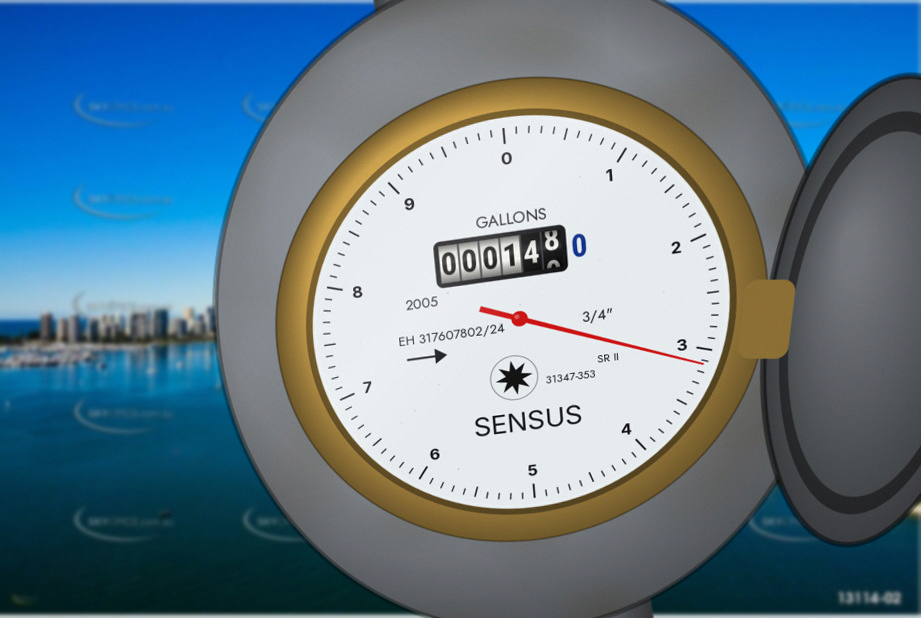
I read 1483.1 (gal)
